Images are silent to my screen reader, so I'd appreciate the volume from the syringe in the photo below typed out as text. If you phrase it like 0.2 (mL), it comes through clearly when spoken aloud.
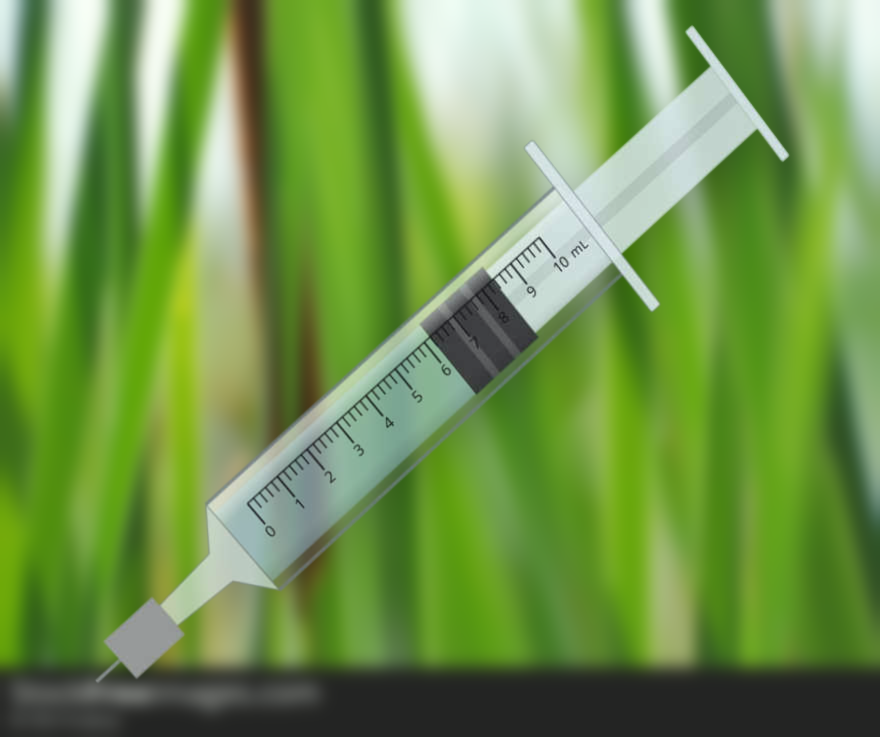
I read 6.2 (mL)
